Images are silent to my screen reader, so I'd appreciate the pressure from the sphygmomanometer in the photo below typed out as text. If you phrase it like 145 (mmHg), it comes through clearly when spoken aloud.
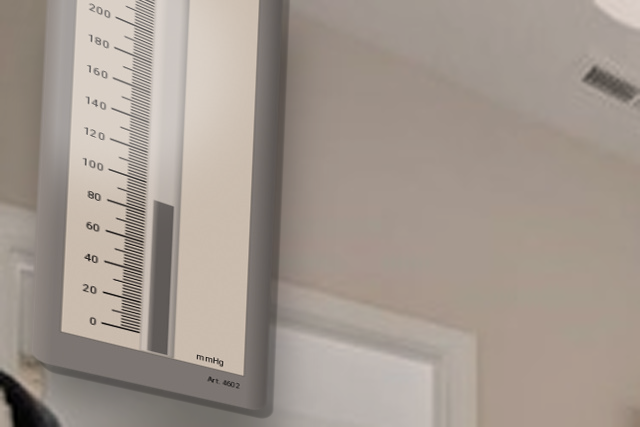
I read 90 (mmHg)
